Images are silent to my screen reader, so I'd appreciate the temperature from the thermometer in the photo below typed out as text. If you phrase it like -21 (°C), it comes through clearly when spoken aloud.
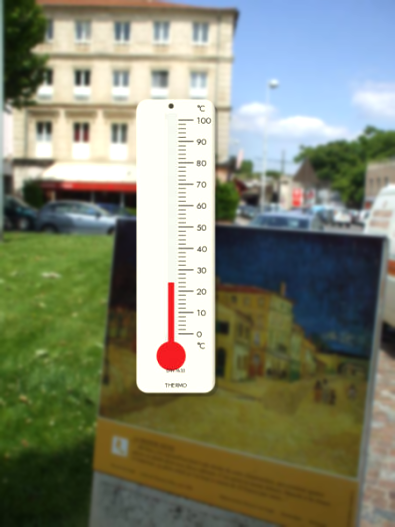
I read 24 (°C)
